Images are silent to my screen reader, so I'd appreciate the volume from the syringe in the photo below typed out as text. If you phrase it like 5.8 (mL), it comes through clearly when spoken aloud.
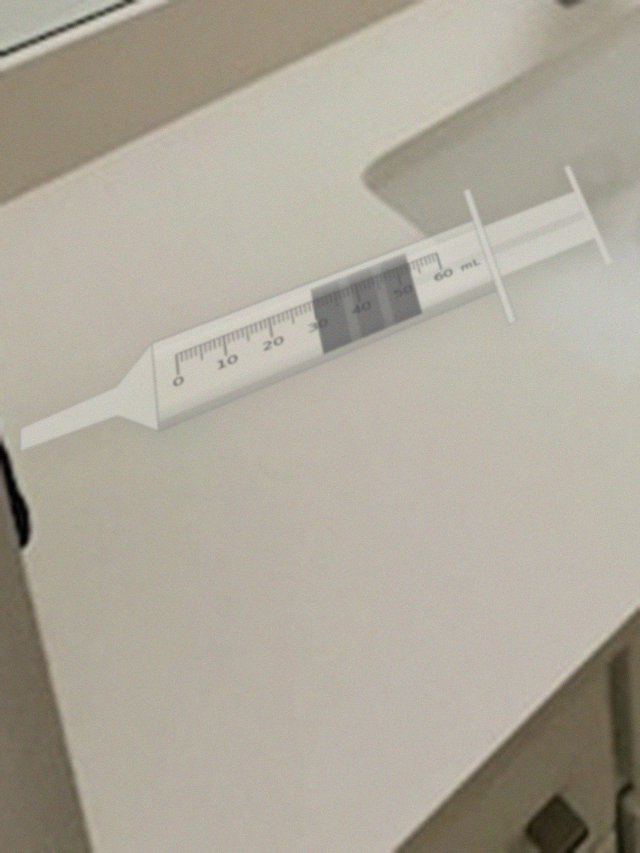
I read 30 (mL)
